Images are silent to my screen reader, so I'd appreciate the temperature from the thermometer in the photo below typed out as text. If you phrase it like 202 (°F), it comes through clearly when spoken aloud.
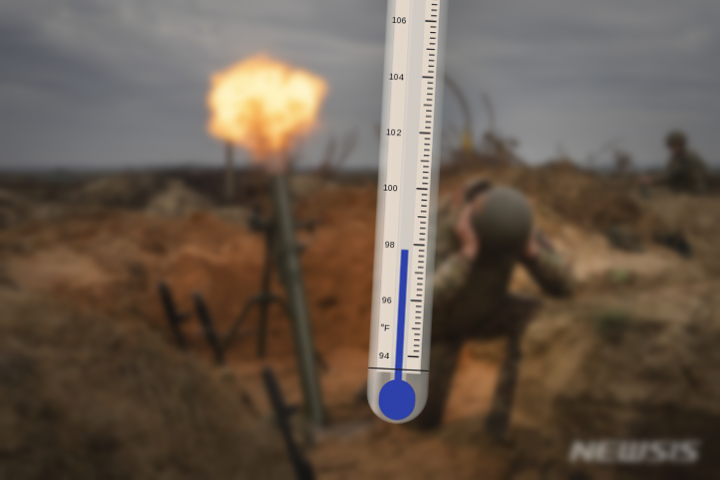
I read 97.8 (°F)
